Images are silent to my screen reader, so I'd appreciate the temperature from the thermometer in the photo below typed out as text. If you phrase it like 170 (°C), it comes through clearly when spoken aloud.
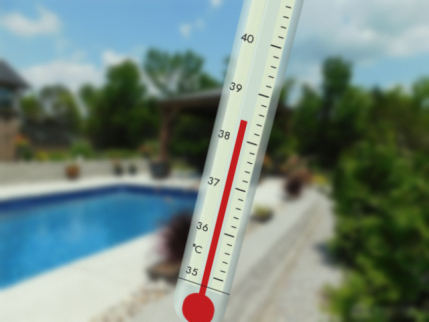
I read 38.4 (°C)
